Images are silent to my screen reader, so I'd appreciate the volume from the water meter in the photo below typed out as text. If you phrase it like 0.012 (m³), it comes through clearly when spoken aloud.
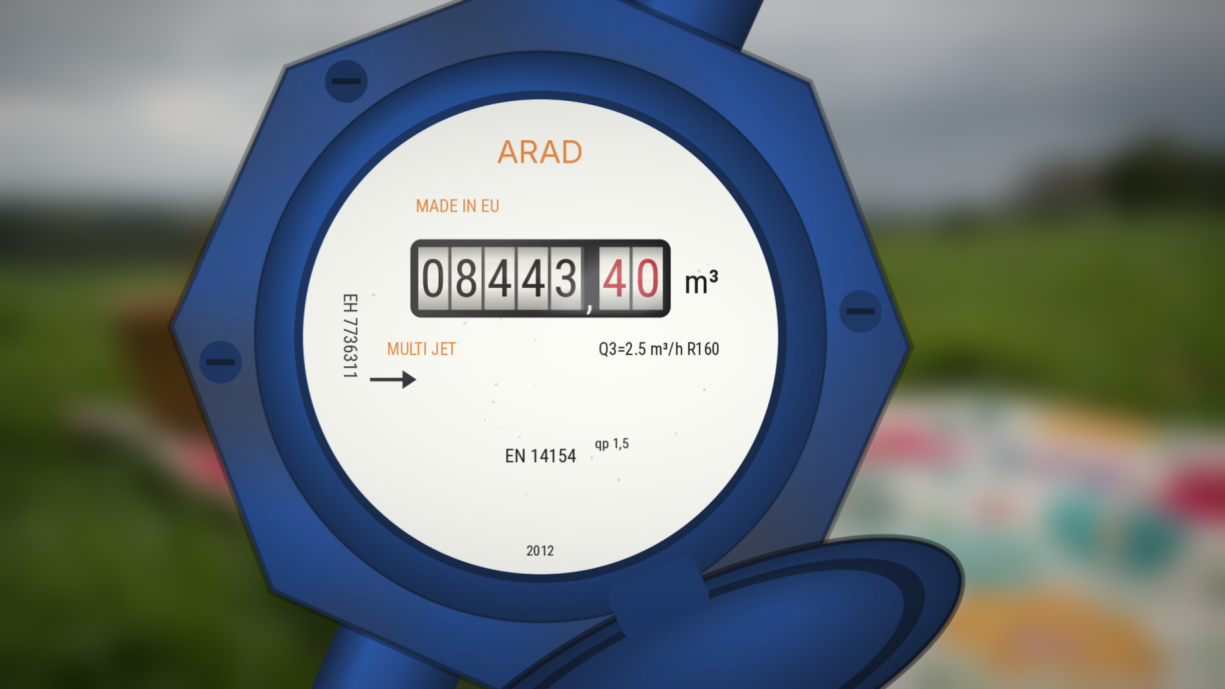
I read 8443.40 (m³)
